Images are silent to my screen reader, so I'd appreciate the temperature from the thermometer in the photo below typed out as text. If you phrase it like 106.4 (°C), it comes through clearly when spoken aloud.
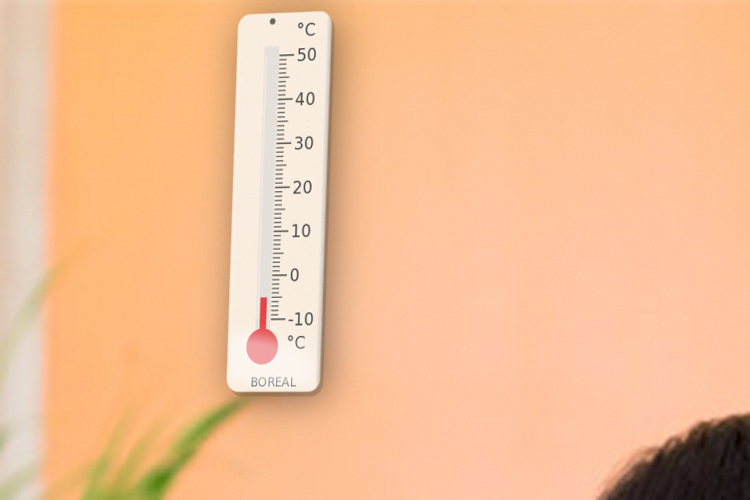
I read -5 (°C)
